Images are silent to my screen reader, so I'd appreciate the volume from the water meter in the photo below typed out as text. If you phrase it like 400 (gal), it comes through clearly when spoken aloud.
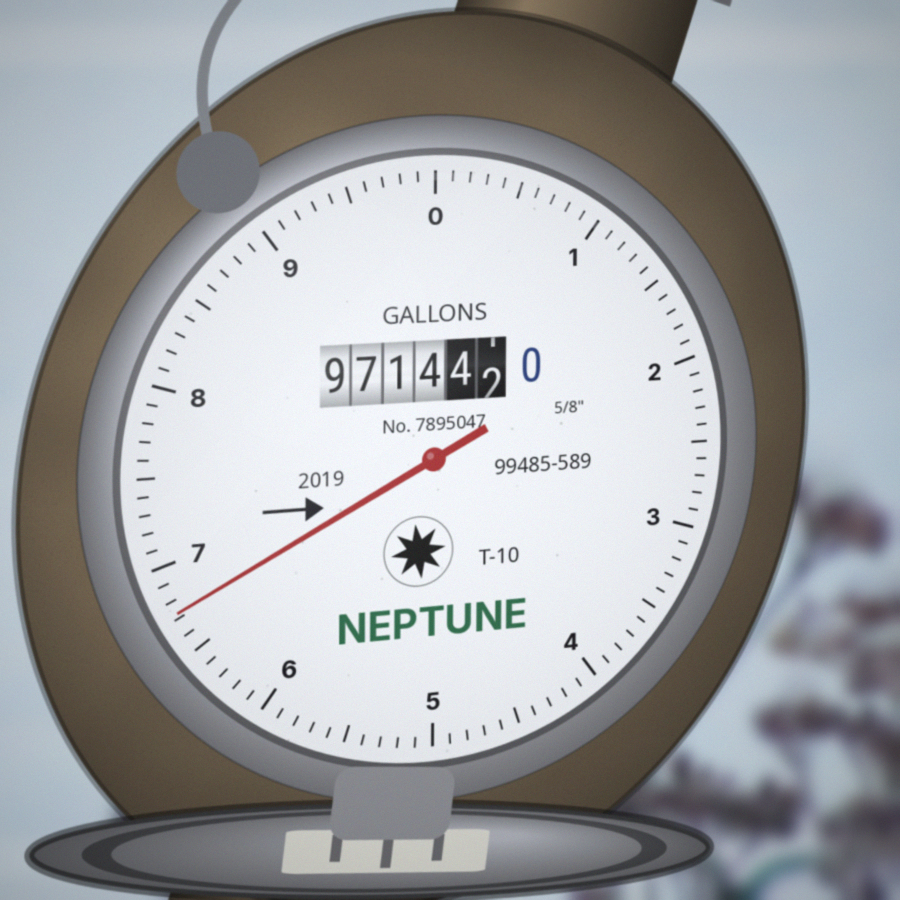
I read 9714416.7 (gal)
